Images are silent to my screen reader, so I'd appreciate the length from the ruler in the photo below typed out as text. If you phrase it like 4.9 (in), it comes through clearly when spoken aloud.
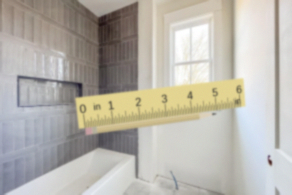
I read 5 (in)
